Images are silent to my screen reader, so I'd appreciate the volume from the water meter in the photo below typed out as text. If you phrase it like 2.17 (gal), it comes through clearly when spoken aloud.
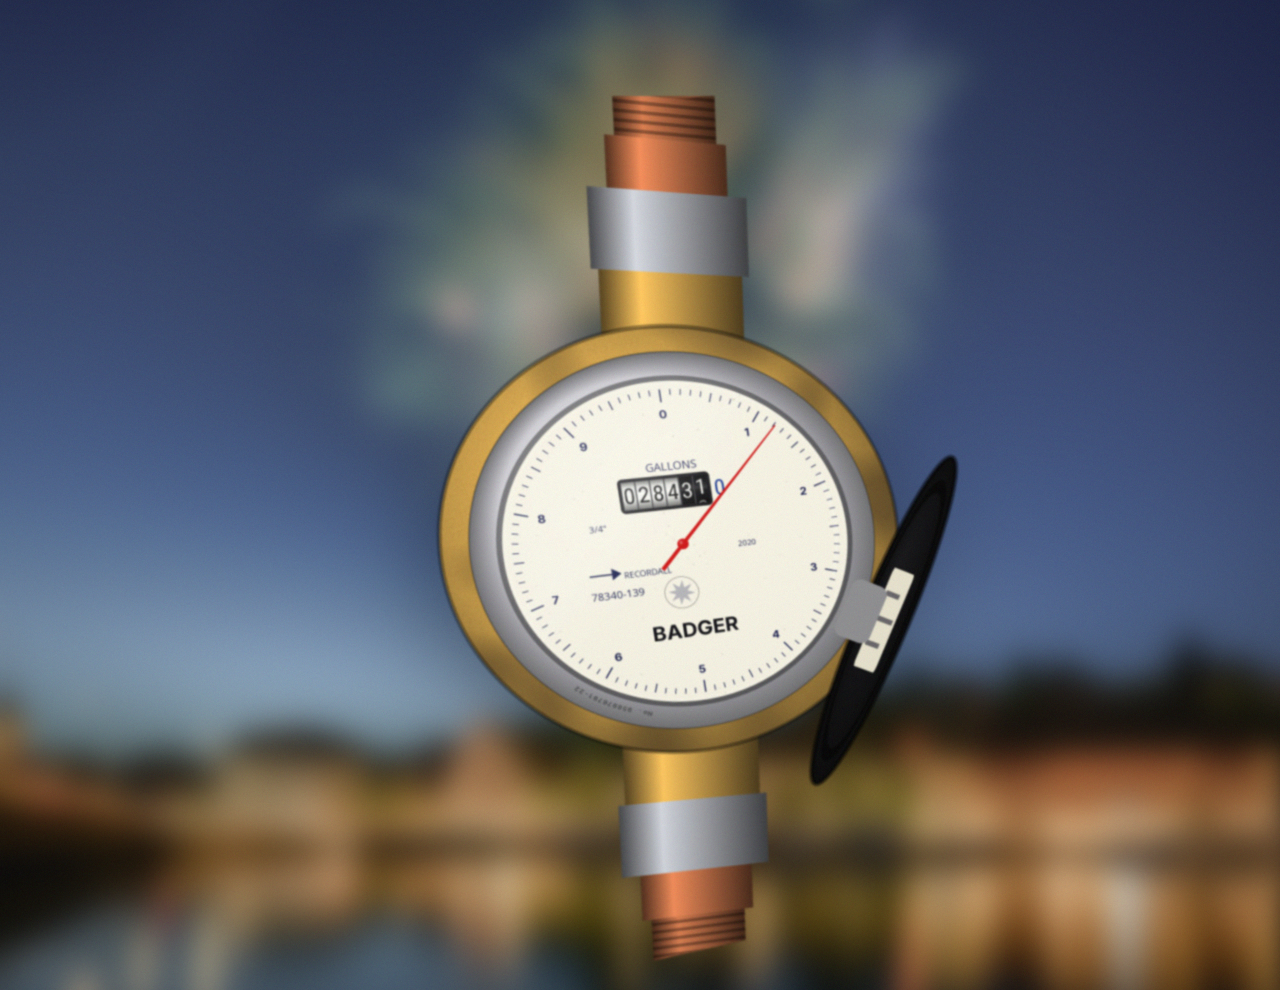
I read 284311.2 (gal)
